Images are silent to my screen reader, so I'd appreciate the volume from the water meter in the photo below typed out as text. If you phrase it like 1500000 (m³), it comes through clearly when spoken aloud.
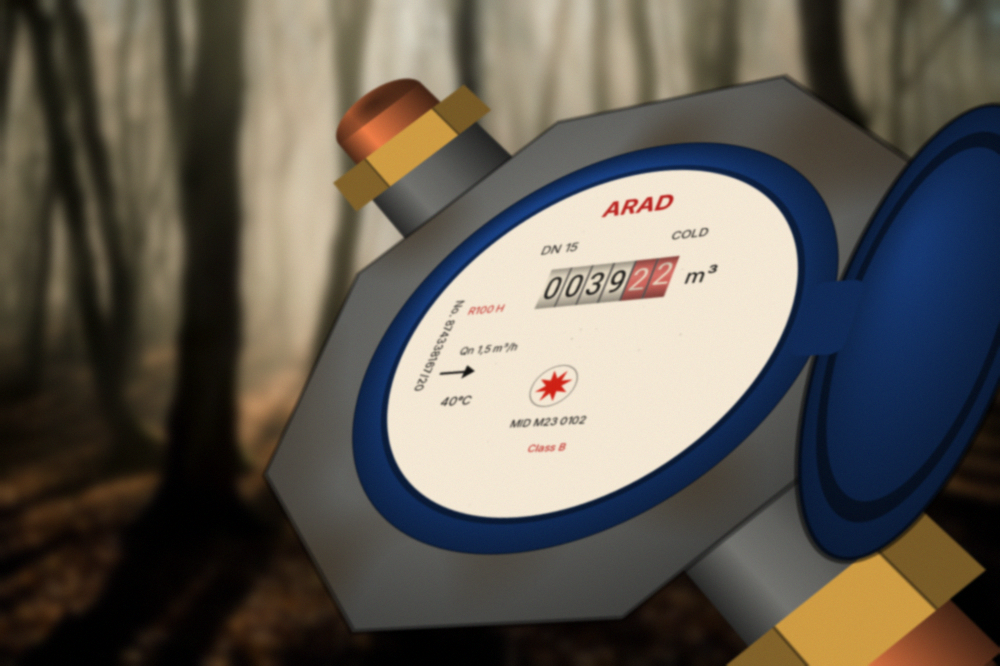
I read 39.22 (m³)
